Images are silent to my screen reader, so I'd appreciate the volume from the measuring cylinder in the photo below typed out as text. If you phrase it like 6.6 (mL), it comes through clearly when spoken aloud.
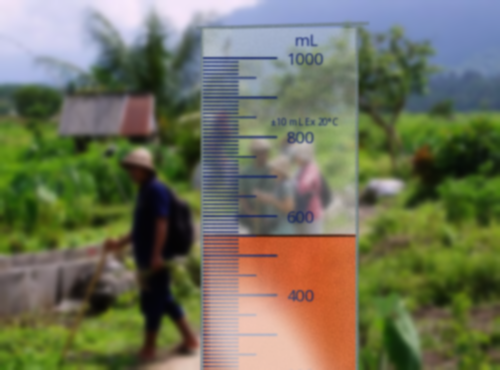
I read 550 (mL)
